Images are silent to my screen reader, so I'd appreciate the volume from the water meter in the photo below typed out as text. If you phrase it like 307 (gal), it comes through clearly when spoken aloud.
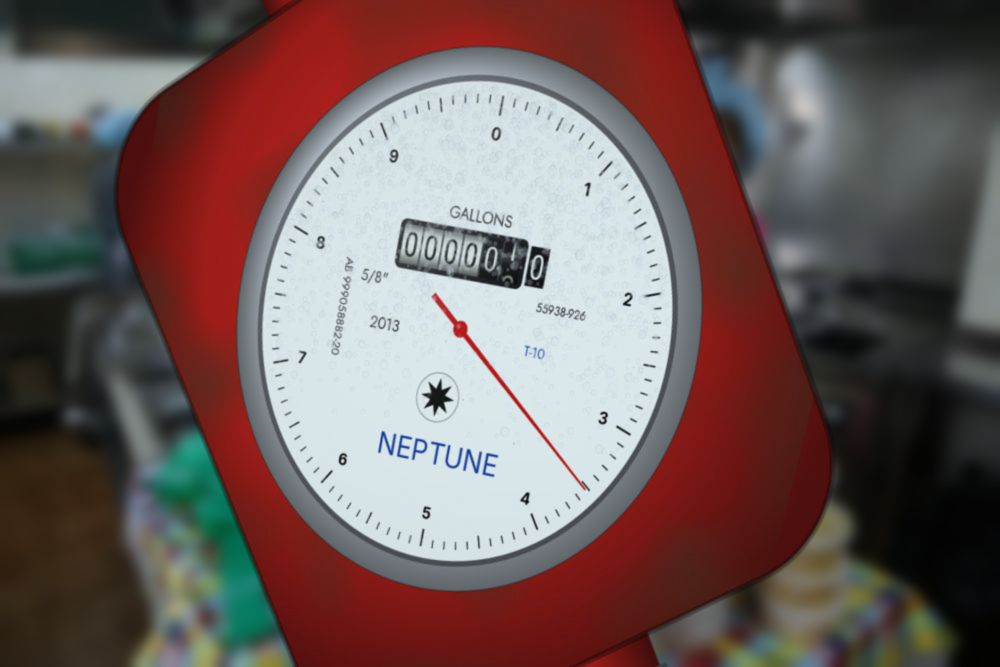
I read 13.5 (gal)
